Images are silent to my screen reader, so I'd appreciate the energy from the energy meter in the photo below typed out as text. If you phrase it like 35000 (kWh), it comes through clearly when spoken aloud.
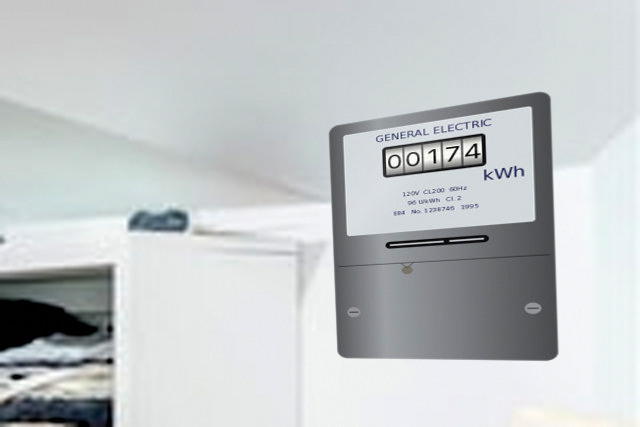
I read 174 (kWh)
